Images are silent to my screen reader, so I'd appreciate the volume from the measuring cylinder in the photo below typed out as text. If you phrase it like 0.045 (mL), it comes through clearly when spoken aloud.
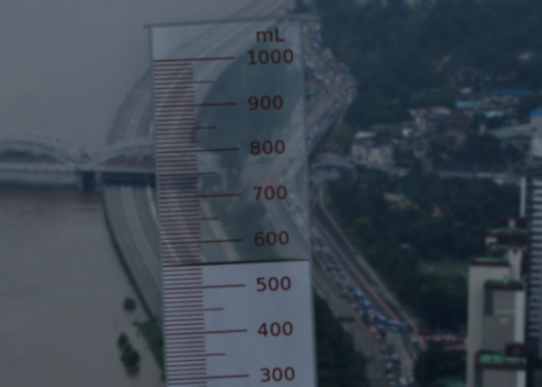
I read 550 (mL)
